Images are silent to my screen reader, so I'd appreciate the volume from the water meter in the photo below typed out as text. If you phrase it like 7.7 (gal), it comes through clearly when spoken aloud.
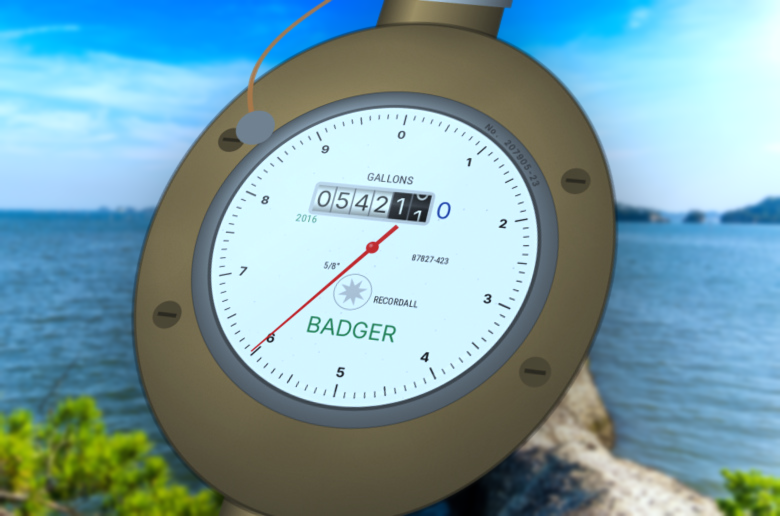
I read 542106.0 (gal)
